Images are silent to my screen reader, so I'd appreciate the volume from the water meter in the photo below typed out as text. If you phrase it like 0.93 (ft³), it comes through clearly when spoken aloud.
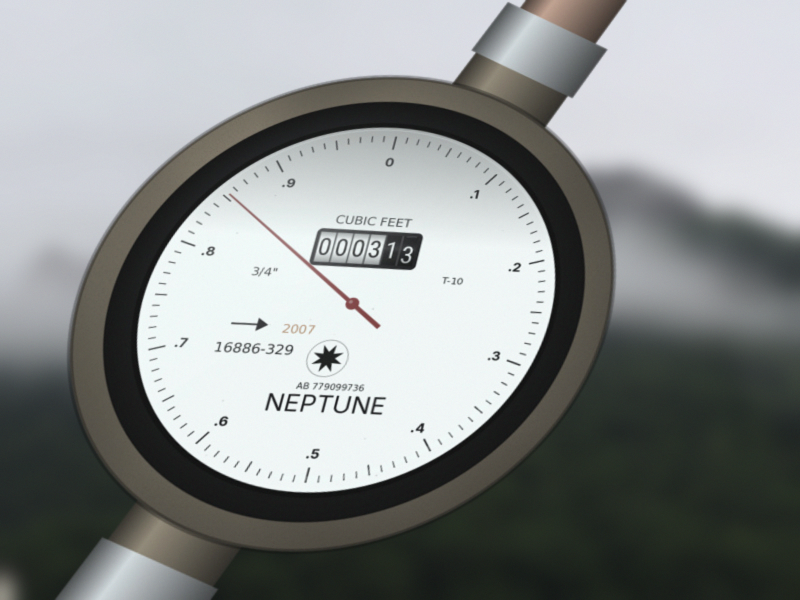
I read 312.85 (ft³)
